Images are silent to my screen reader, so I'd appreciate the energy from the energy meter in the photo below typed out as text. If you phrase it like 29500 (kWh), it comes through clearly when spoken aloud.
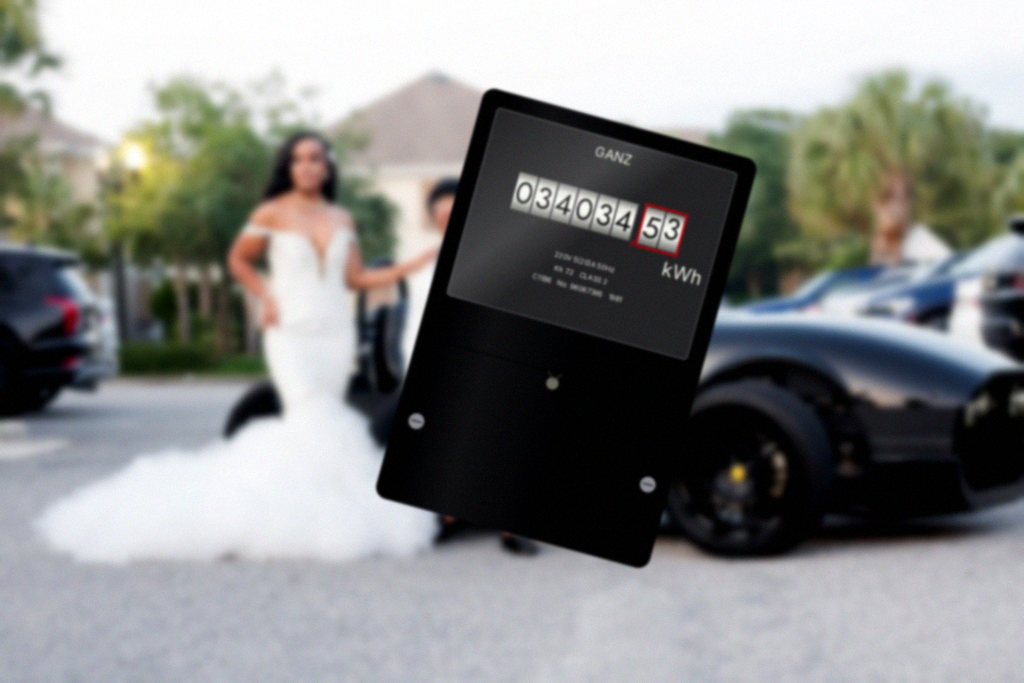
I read 34034.53 (kWh)
